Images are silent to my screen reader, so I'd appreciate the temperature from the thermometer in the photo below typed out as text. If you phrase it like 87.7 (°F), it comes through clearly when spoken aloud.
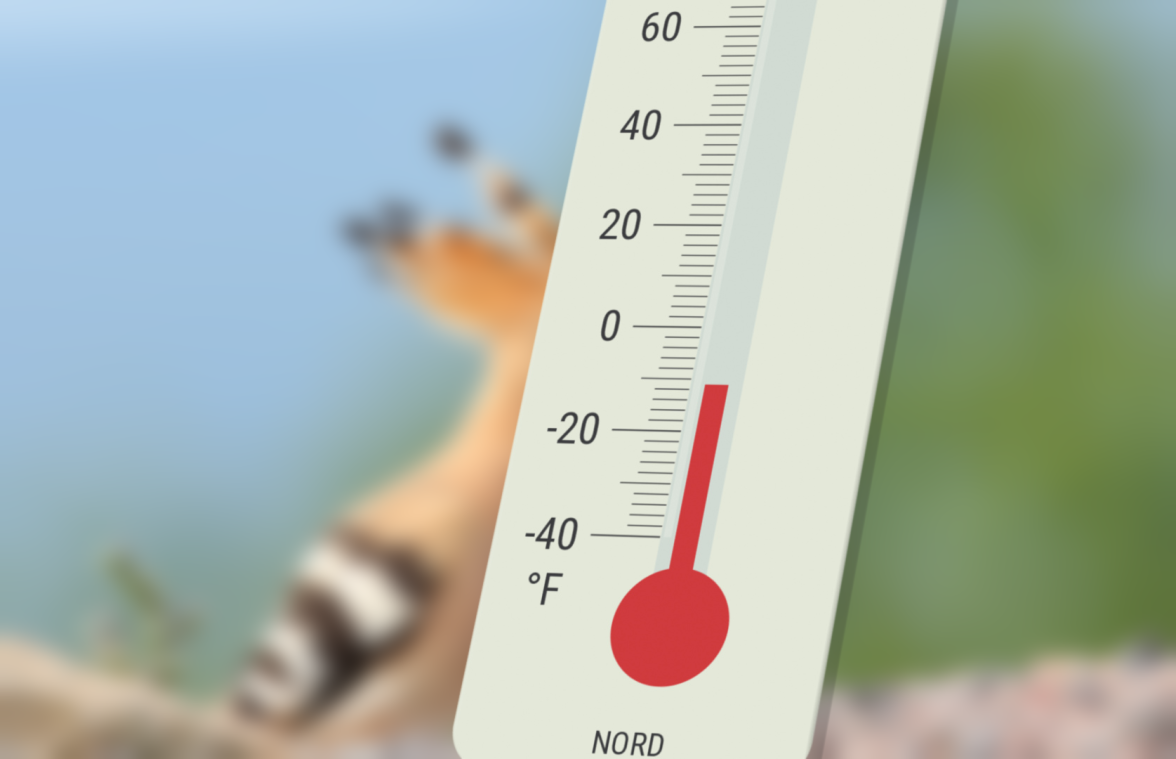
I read -11 (°F)
